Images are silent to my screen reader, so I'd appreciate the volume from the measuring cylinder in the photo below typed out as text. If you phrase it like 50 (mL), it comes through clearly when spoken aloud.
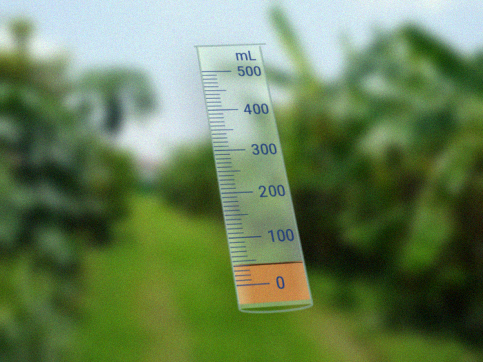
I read 40 (mL)
